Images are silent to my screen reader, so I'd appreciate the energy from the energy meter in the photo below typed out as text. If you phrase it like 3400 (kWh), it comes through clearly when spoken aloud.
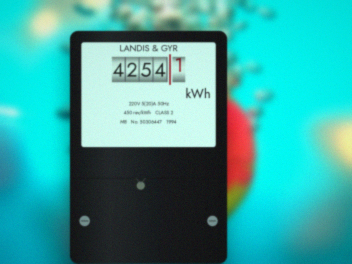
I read 4254.1 (kWh)
